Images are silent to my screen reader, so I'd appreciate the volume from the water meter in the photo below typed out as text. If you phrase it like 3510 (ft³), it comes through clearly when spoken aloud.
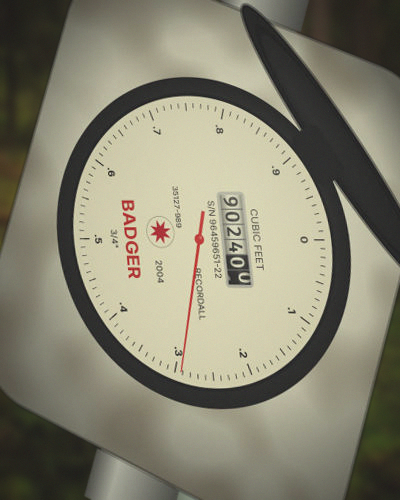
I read 902400.29 (ft³)
